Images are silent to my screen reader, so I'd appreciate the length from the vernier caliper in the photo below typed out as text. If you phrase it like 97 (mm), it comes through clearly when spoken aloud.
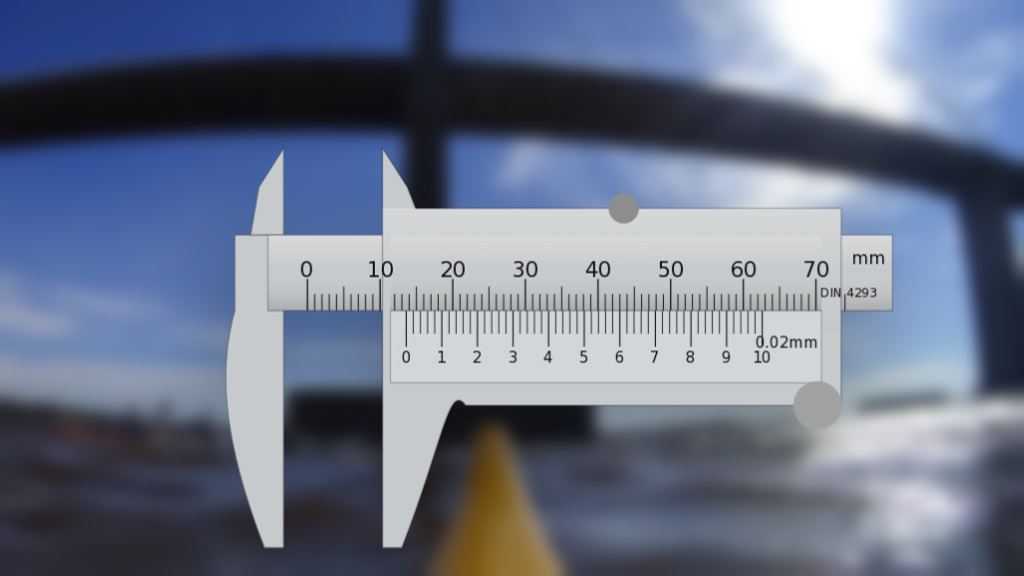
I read 13.6 (mm)
